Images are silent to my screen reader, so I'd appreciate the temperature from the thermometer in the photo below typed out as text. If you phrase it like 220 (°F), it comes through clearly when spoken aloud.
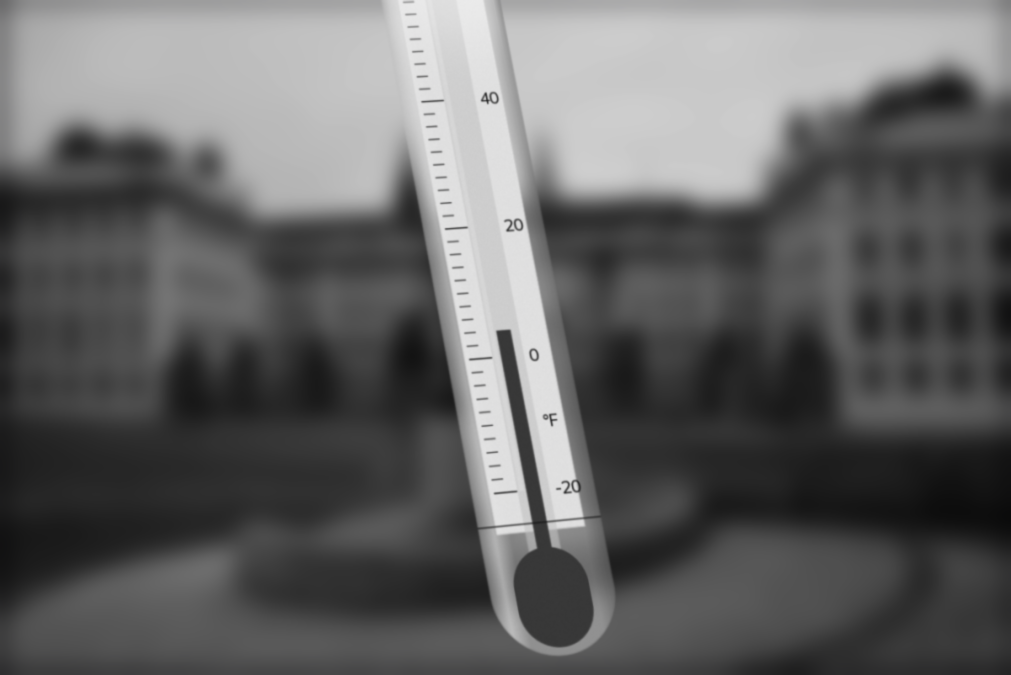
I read 4 (°F)
